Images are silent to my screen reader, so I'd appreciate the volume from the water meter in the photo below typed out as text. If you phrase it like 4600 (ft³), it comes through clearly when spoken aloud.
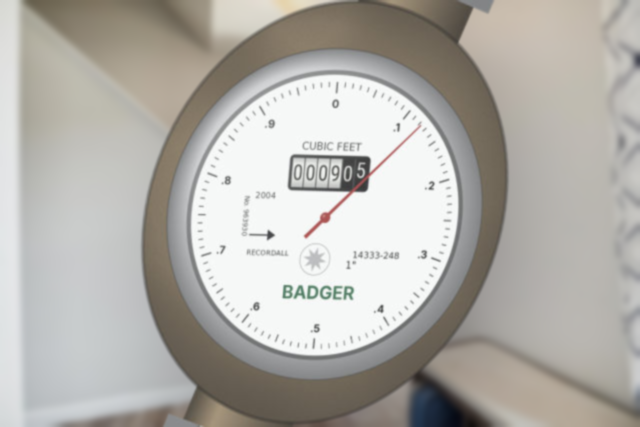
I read 905.12 (ft³)
